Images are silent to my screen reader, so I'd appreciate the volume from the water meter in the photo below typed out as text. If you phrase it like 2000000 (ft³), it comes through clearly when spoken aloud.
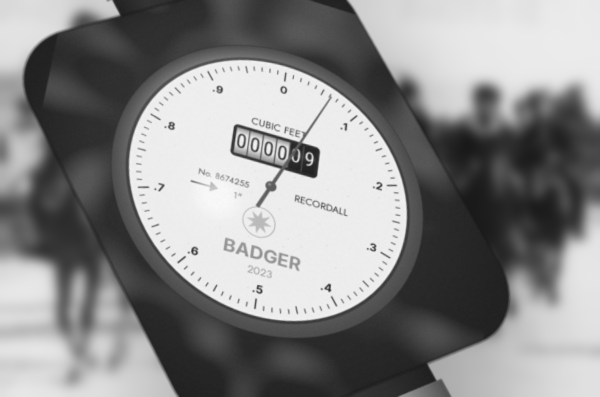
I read 9.06 (ft³)
